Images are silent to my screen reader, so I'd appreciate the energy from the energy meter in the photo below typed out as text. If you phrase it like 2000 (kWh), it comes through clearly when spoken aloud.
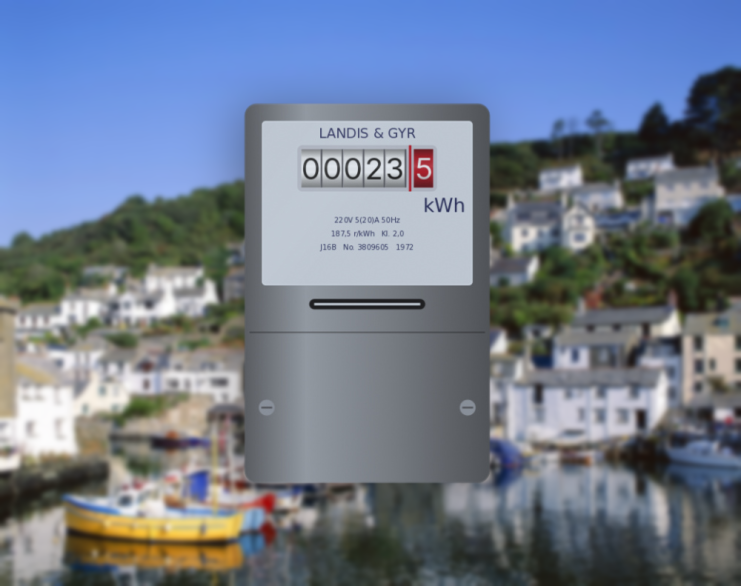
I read 23.5 (kWh)
